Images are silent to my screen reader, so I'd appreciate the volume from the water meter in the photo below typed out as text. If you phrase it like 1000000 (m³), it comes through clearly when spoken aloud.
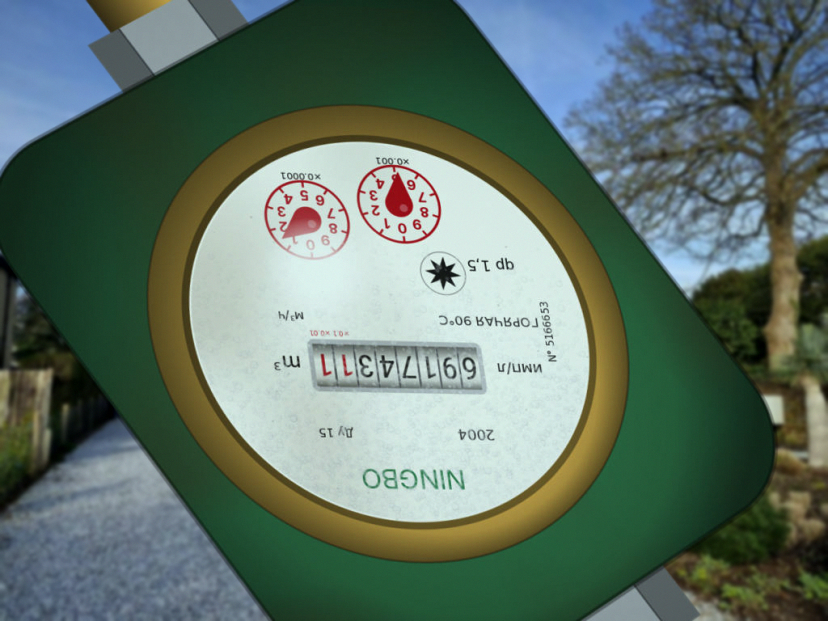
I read 691743.1151 (m³)
